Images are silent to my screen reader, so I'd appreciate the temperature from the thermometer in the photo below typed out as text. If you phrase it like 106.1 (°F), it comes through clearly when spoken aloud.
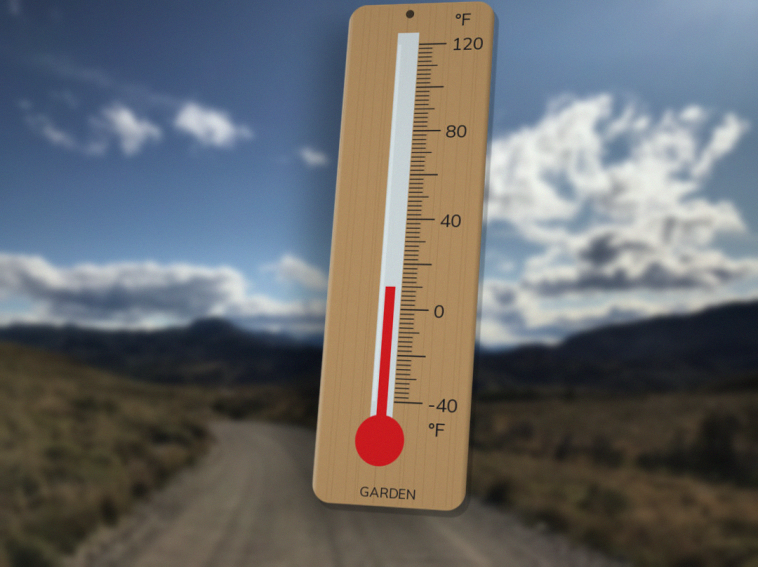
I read 10 (°F)
